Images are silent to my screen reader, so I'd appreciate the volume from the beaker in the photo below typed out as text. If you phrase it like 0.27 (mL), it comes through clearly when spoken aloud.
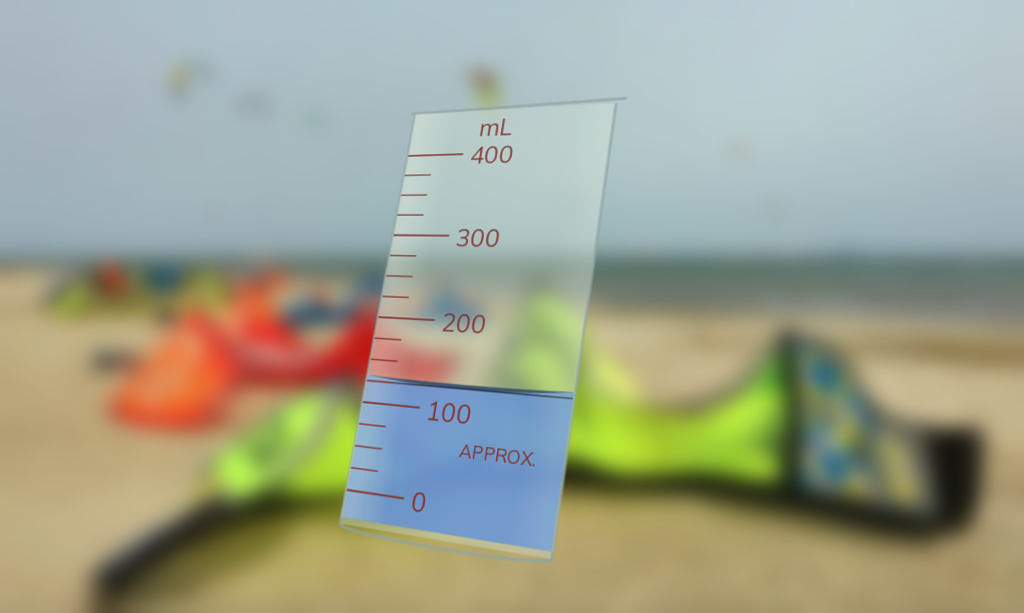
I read 125 (mL)
